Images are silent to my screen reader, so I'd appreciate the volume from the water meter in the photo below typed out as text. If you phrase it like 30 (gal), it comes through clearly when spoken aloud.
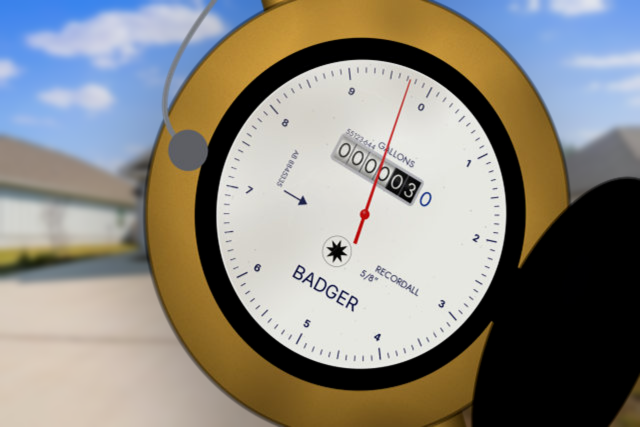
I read 29.7 (gal)
